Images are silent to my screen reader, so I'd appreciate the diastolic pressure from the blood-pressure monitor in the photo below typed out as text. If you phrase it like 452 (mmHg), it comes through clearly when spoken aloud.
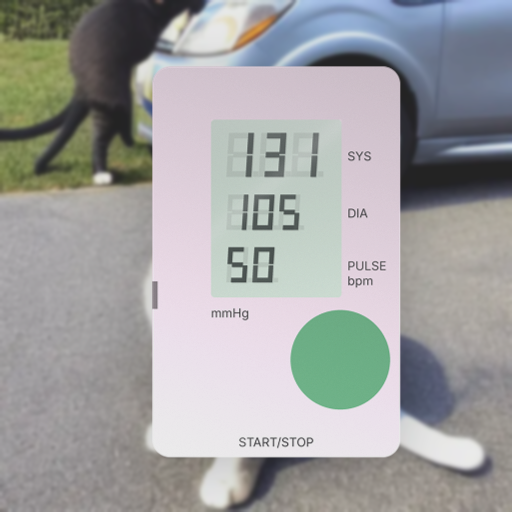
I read 105 (mmHg)
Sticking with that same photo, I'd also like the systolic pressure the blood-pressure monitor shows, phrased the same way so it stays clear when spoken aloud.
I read 131 (mmHg)
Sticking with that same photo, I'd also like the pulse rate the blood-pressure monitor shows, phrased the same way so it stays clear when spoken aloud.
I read 50 (bpm)
